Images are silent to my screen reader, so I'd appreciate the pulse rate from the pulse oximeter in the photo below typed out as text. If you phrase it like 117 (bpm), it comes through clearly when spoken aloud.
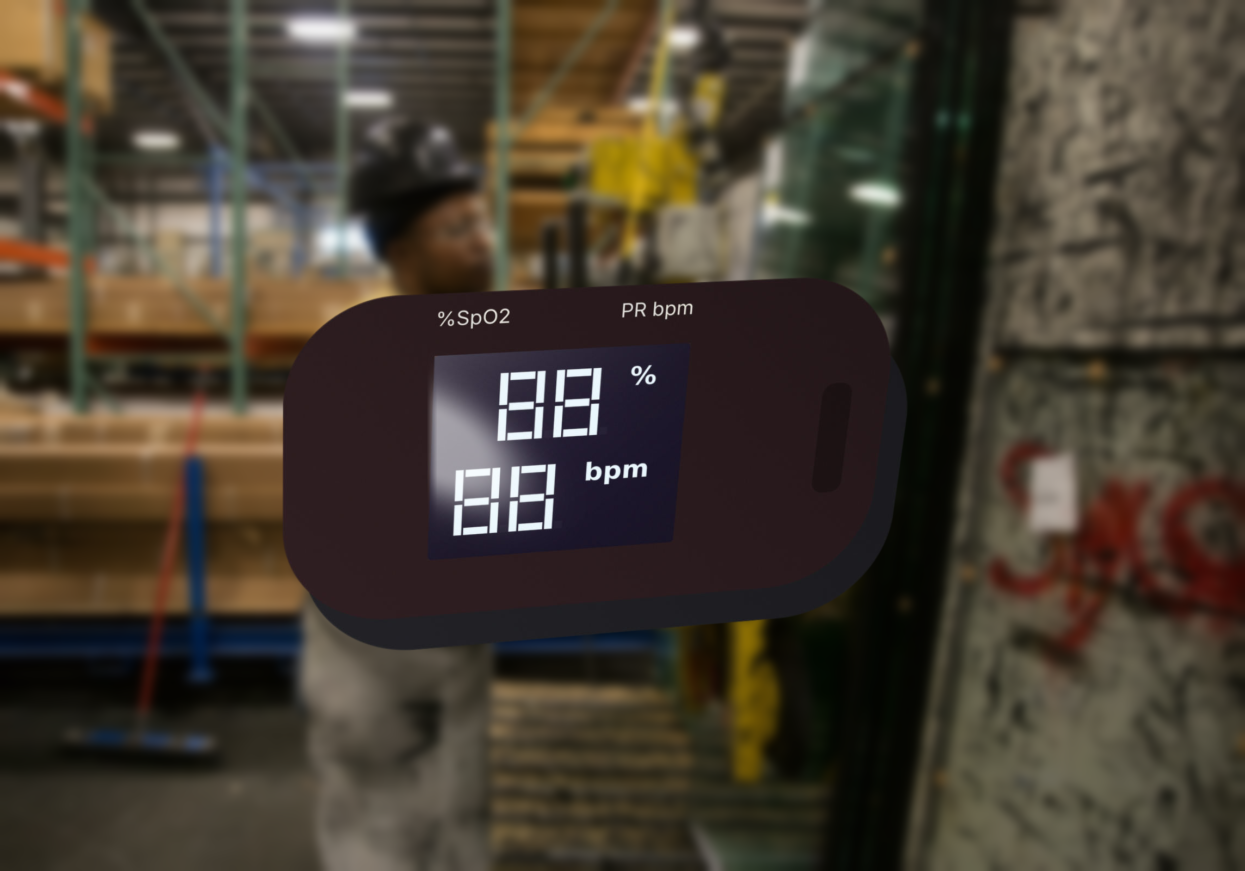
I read 88 (bpm)
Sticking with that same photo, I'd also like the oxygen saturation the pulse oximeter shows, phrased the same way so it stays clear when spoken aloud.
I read 88 (%)
